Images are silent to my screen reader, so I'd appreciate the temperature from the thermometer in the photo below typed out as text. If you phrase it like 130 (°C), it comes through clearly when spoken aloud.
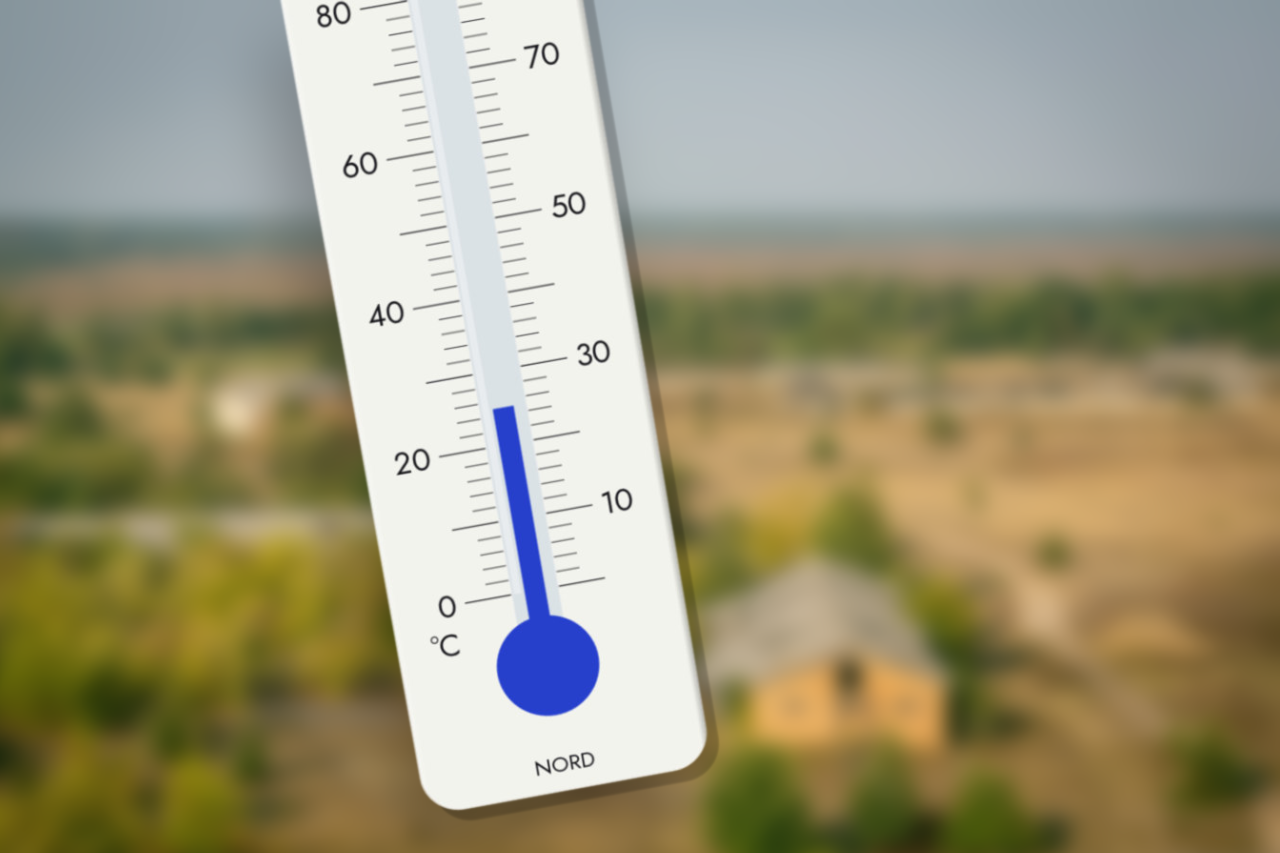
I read 25 (°C)
